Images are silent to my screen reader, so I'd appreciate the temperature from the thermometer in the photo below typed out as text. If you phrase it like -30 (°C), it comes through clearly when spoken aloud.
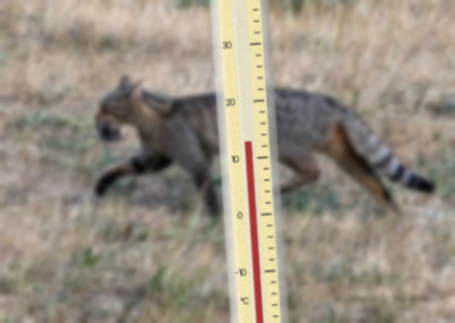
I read 13 (°C)
